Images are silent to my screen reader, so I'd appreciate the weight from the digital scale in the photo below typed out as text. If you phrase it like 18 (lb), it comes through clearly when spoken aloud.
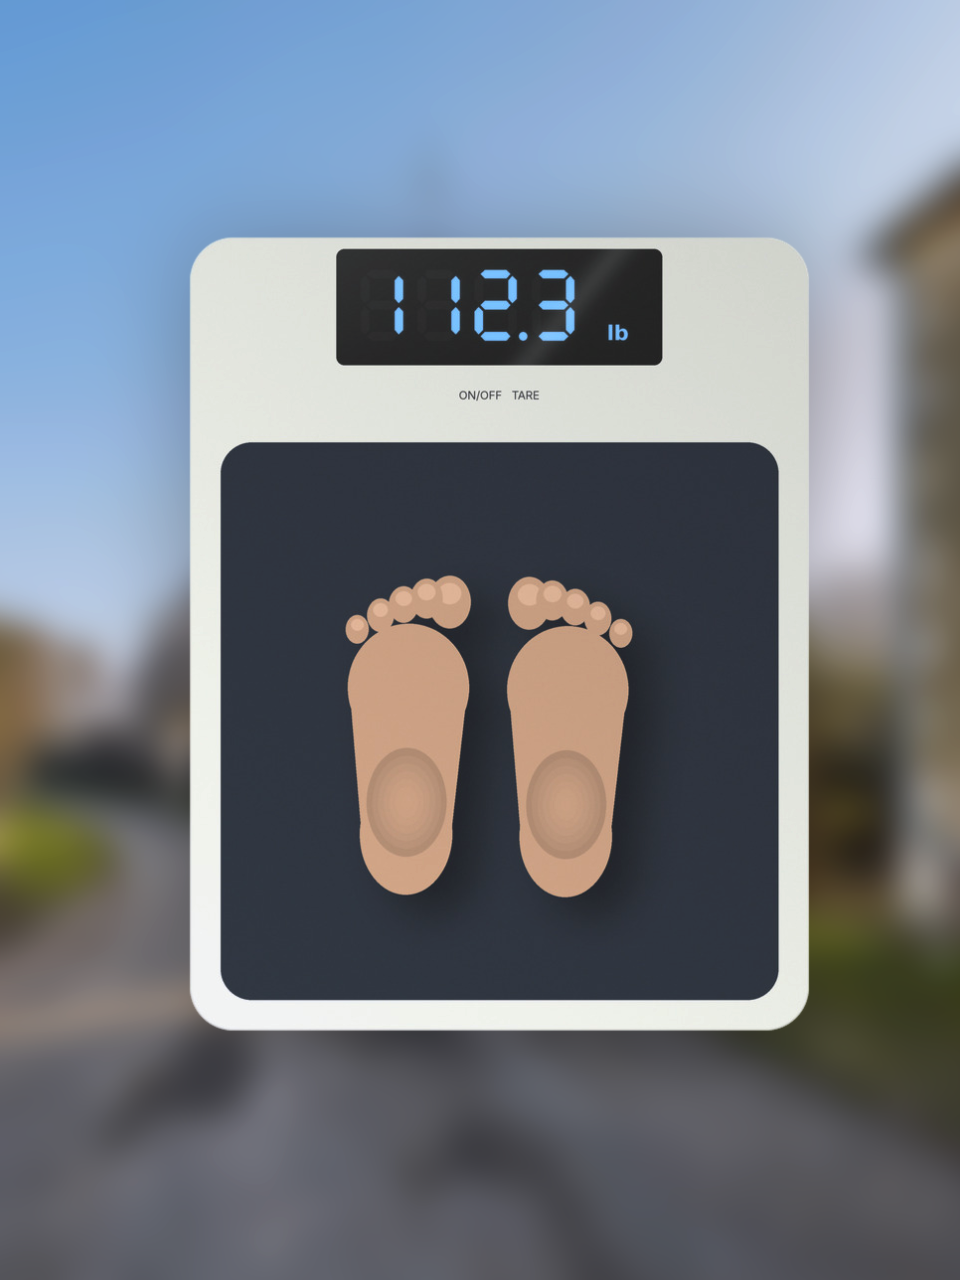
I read 112.3 (lb)
